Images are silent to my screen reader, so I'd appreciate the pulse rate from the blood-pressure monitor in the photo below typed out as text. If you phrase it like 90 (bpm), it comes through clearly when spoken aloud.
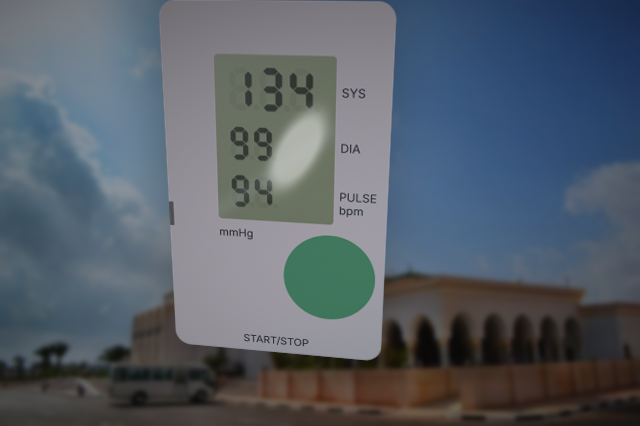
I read 94 (bpm)
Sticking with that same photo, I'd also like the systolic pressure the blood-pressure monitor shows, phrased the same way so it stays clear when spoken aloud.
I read 134 (mmHg)
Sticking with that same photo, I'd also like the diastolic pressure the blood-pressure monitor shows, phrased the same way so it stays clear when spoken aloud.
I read 99 (mmHg)
